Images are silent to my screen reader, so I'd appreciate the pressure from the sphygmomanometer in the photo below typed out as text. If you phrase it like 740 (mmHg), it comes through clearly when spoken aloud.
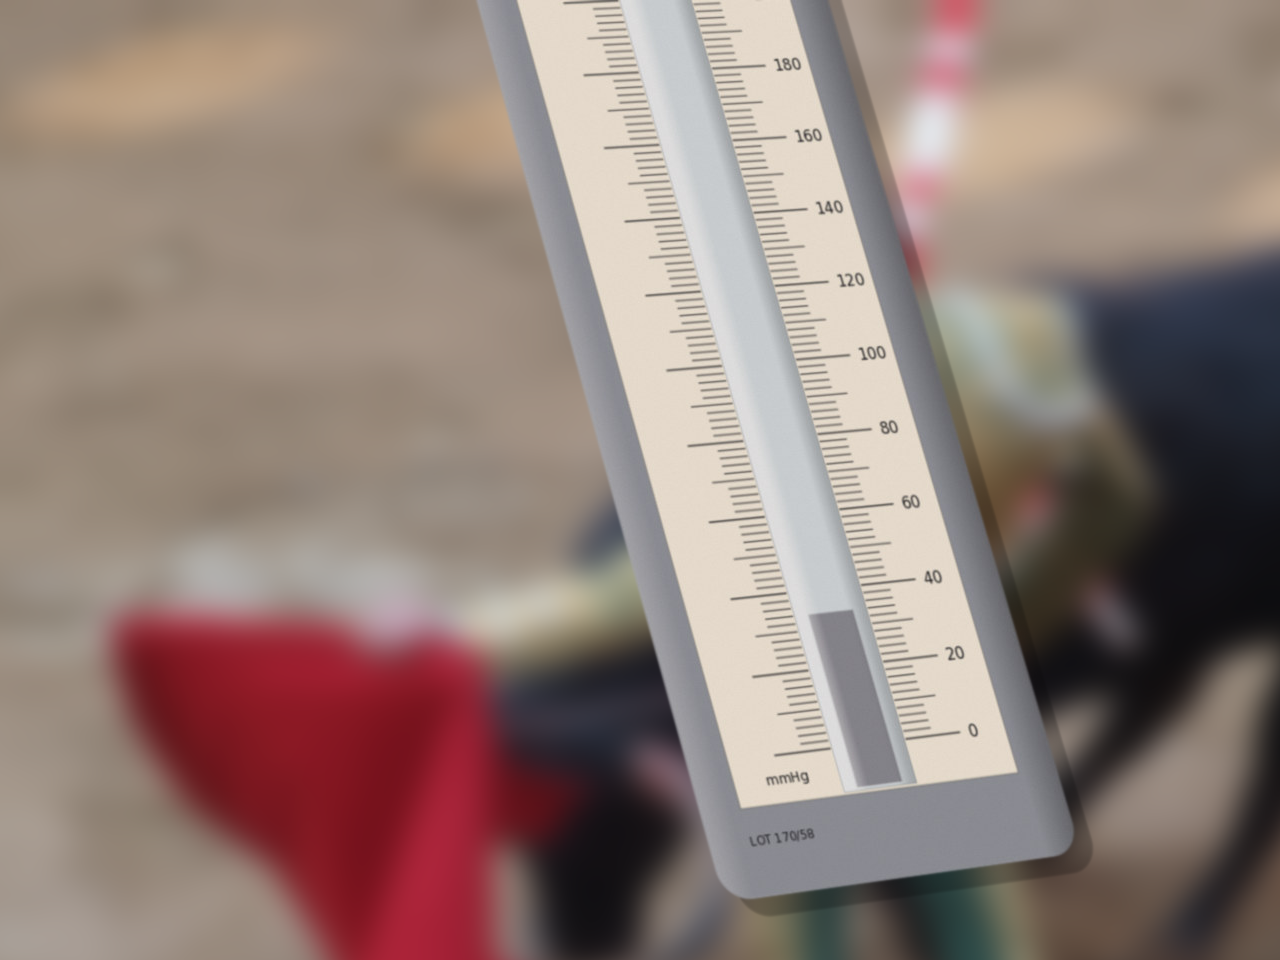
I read 34 (mmHg)
